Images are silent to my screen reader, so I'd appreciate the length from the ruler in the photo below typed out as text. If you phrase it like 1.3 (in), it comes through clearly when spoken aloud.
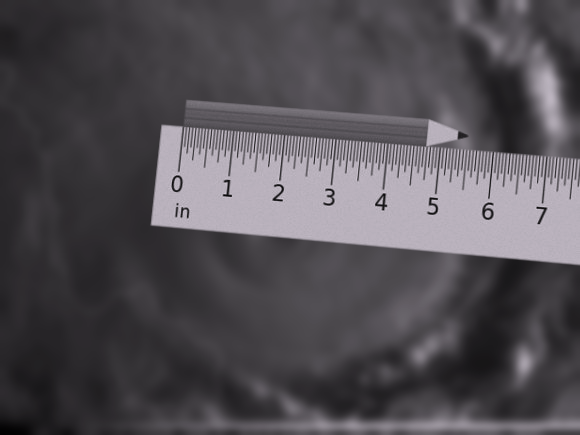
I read 5.5 (in)
